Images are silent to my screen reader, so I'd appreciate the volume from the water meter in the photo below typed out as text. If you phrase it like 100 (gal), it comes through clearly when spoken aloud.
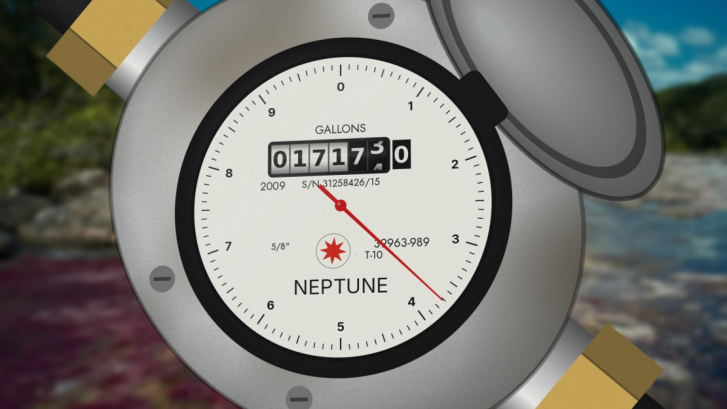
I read 171733.7 (gal)
